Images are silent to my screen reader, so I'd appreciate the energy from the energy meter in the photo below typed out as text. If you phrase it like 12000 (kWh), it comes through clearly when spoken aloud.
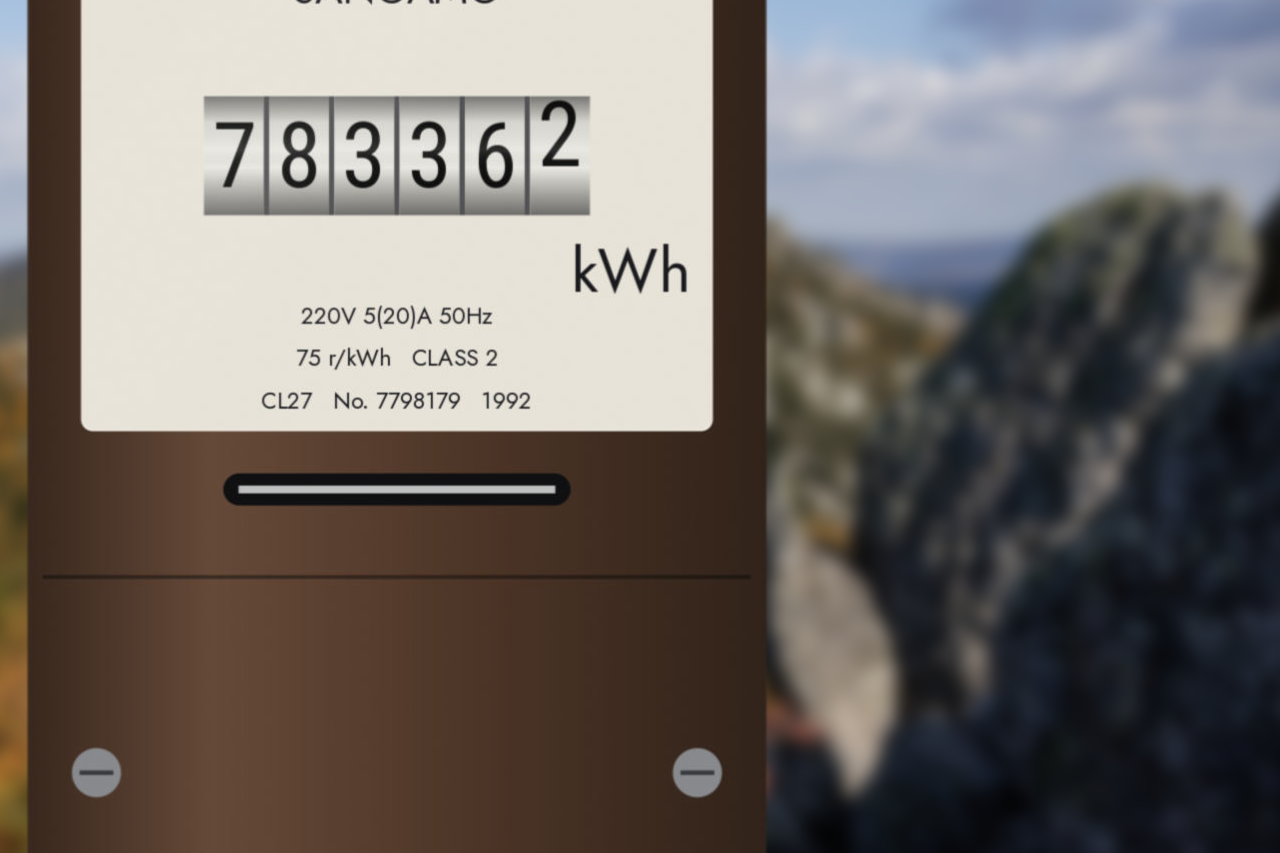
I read 783362 (kWh)
